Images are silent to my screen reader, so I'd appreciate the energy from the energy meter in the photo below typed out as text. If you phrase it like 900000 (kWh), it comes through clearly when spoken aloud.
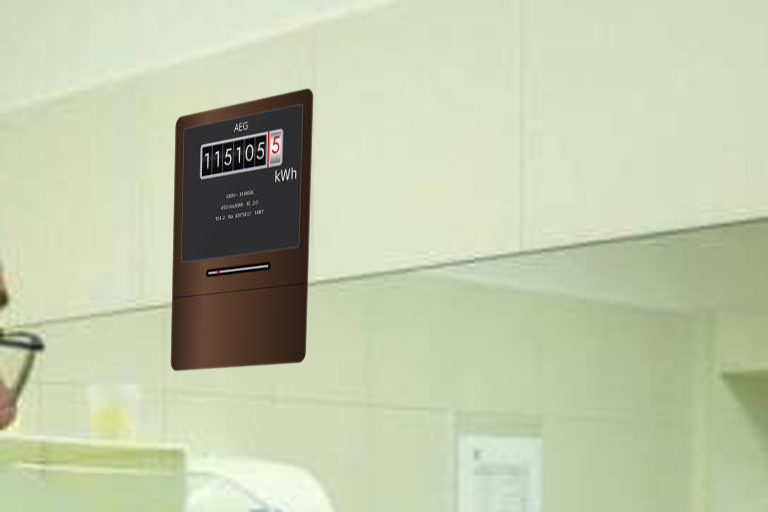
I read 115105.5 (kWh)
